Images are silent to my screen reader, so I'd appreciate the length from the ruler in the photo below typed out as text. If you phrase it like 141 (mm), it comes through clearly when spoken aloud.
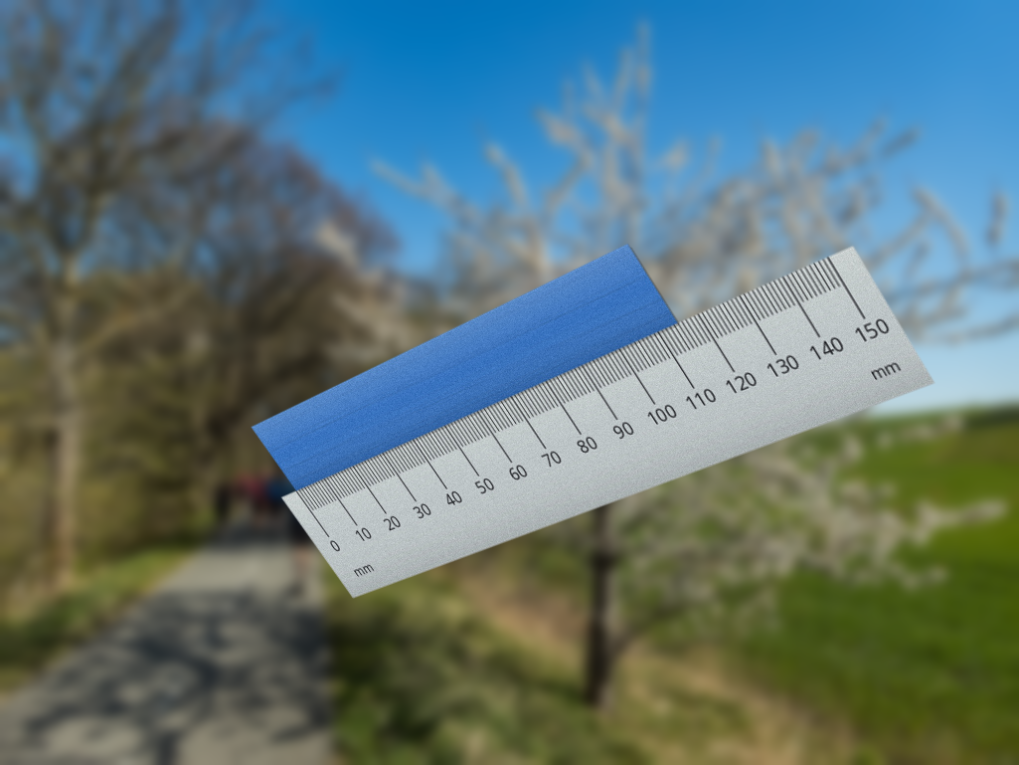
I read 115 (mm)
